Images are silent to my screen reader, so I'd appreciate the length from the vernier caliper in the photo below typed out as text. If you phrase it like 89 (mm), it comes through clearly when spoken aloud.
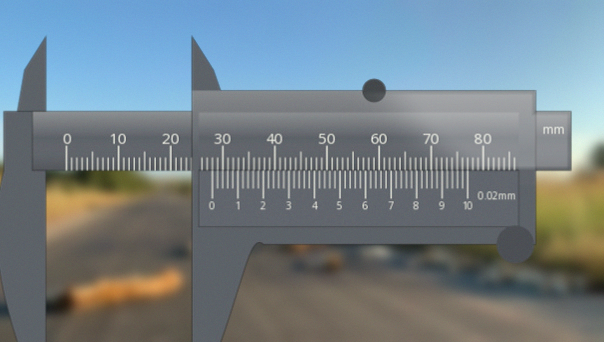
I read 28.0 (mm)
